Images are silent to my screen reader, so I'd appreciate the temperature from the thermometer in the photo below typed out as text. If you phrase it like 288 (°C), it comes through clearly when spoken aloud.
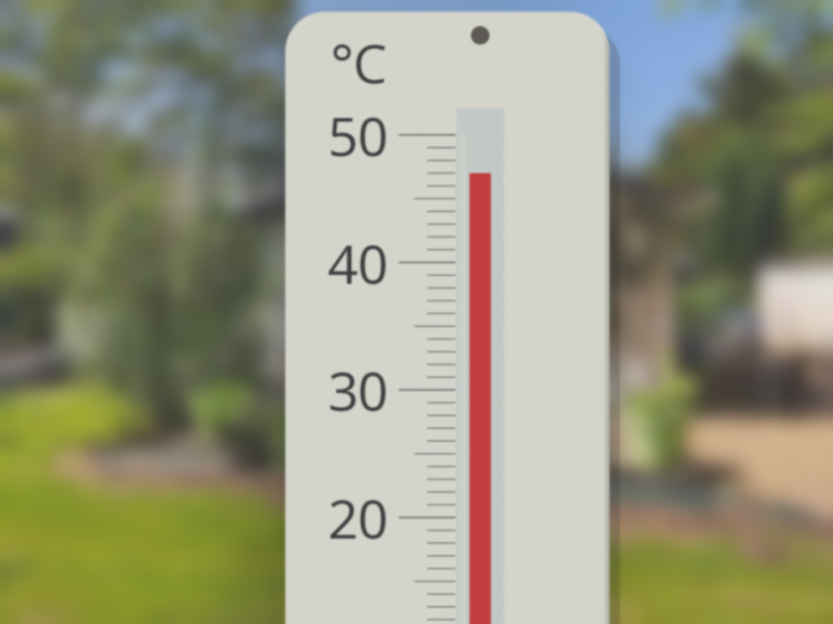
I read 47 (°C)
